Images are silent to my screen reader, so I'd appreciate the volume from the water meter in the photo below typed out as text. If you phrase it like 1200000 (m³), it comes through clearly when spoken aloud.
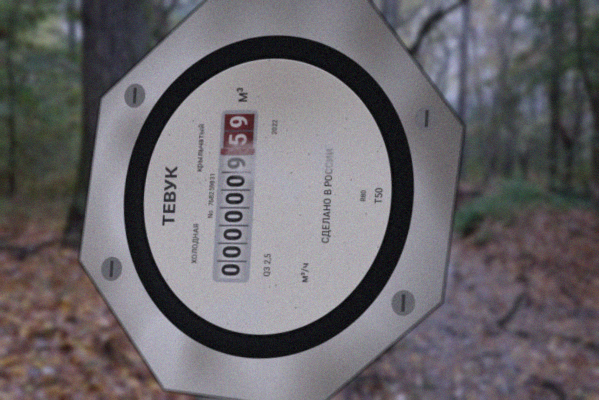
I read 9.59 (m³)
